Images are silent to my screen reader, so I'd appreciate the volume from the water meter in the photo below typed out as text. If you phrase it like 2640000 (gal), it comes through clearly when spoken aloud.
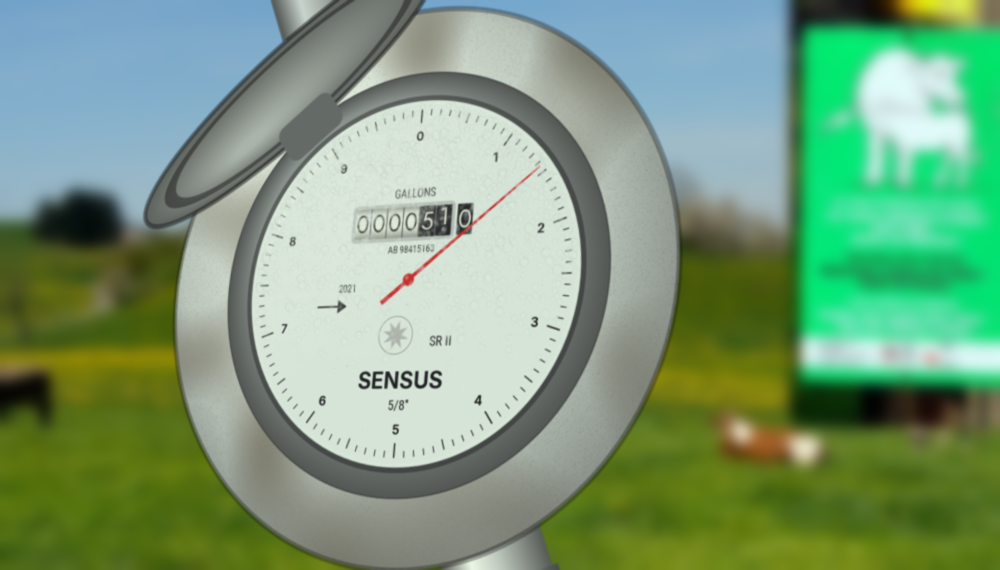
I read 511.4 (gal)
